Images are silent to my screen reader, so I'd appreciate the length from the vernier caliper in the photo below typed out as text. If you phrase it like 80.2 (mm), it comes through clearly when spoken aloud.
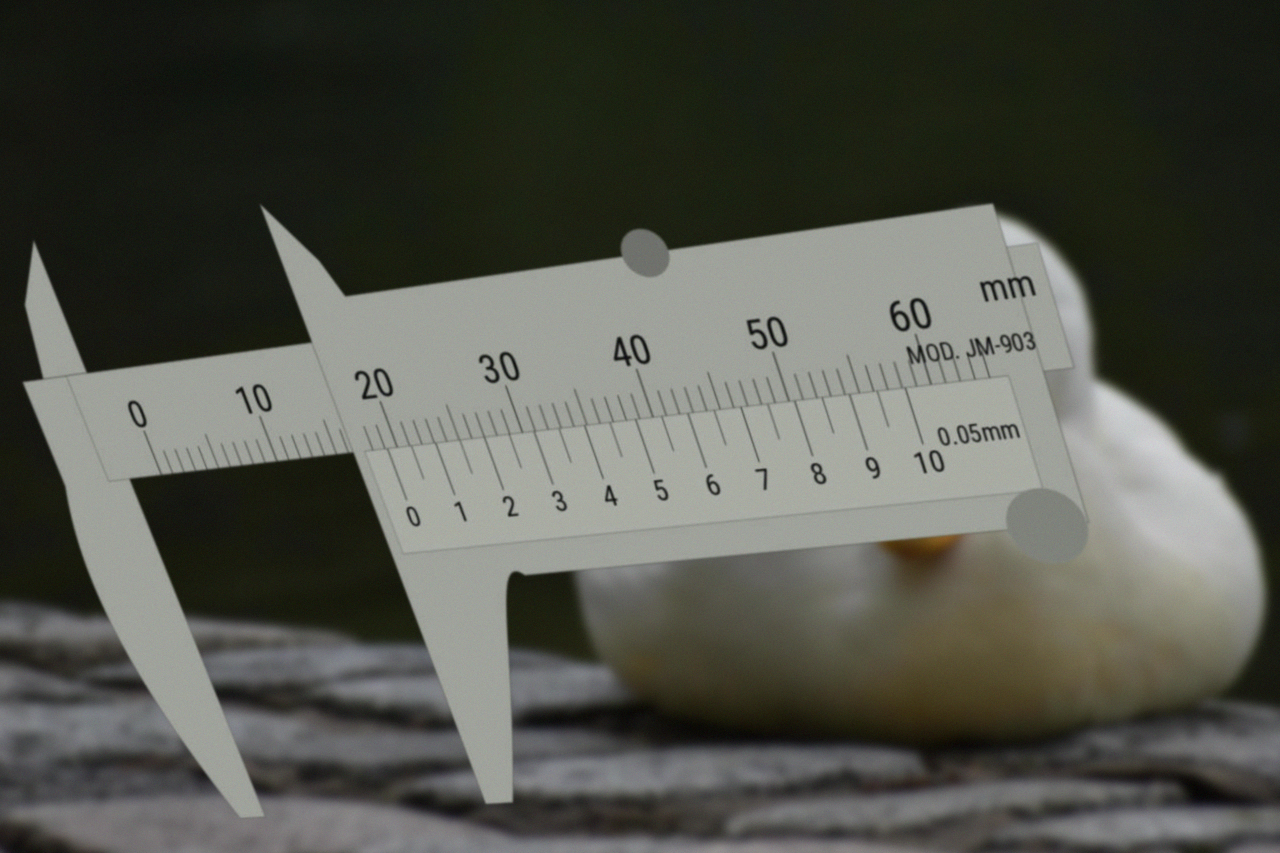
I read 19.2 (mm)
